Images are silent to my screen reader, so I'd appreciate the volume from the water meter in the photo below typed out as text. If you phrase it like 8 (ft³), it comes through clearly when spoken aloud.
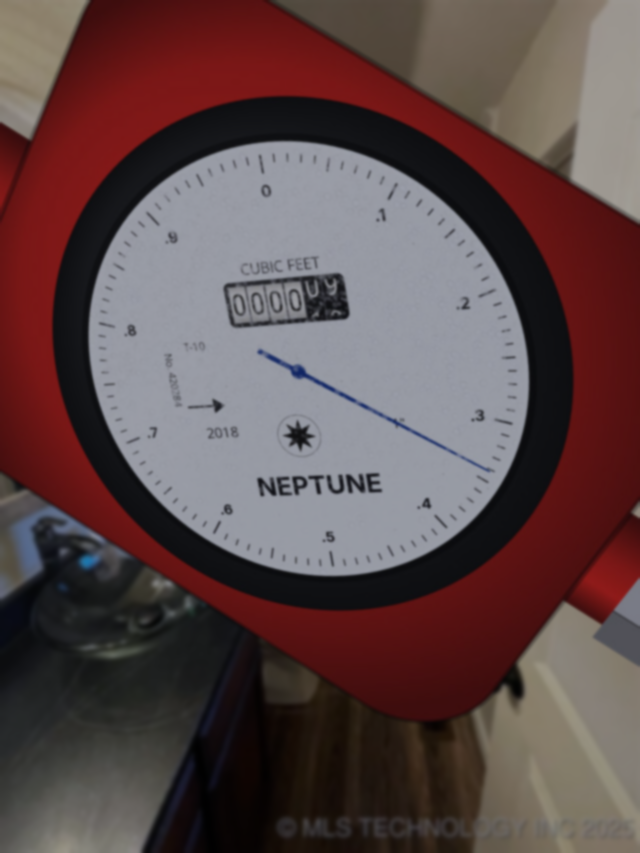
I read 9.34 (ft³)
